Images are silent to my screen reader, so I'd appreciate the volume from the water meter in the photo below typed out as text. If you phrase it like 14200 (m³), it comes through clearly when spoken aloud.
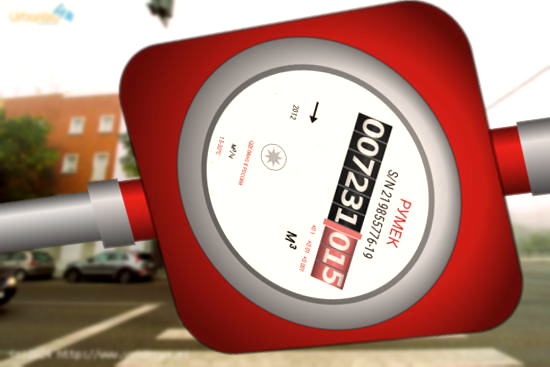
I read 7231.015 (m³)
